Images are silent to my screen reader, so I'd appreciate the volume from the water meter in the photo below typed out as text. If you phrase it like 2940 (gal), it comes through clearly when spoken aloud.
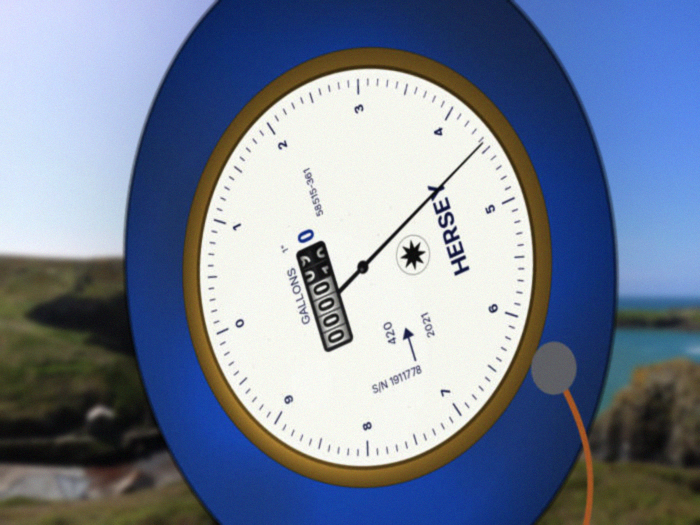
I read 94.4 (gal)
